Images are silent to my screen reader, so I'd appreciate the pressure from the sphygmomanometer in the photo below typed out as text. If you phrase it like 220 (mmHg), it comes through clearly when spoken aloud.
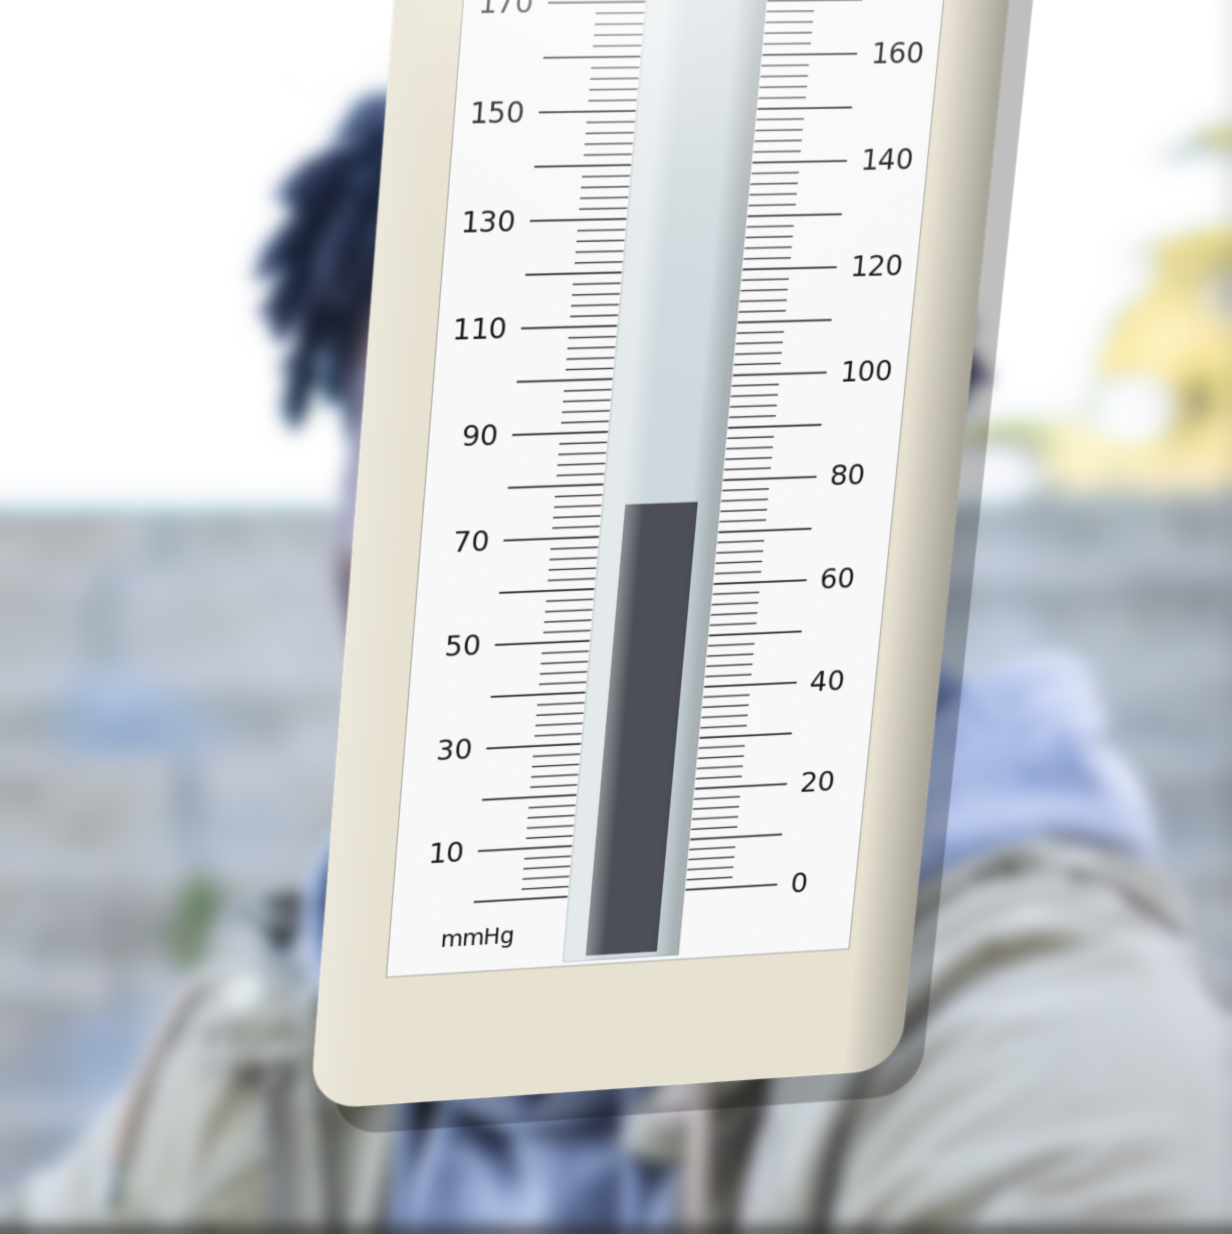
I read 76 (mmHg)
